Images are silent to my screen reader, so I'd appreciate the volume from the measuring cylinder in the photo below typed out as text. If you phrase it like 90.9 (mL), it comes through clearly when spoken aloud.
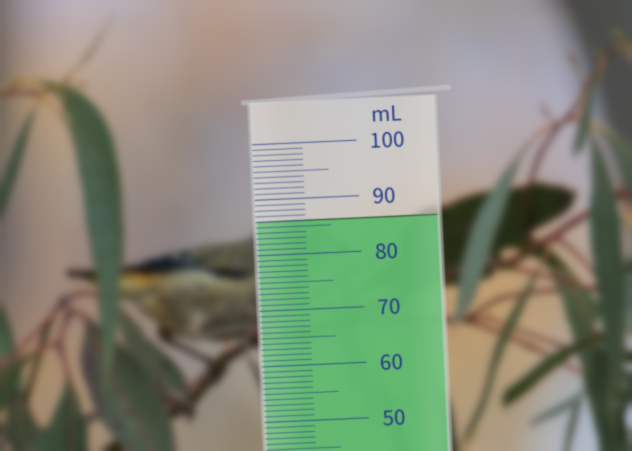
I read 86 (mL)
